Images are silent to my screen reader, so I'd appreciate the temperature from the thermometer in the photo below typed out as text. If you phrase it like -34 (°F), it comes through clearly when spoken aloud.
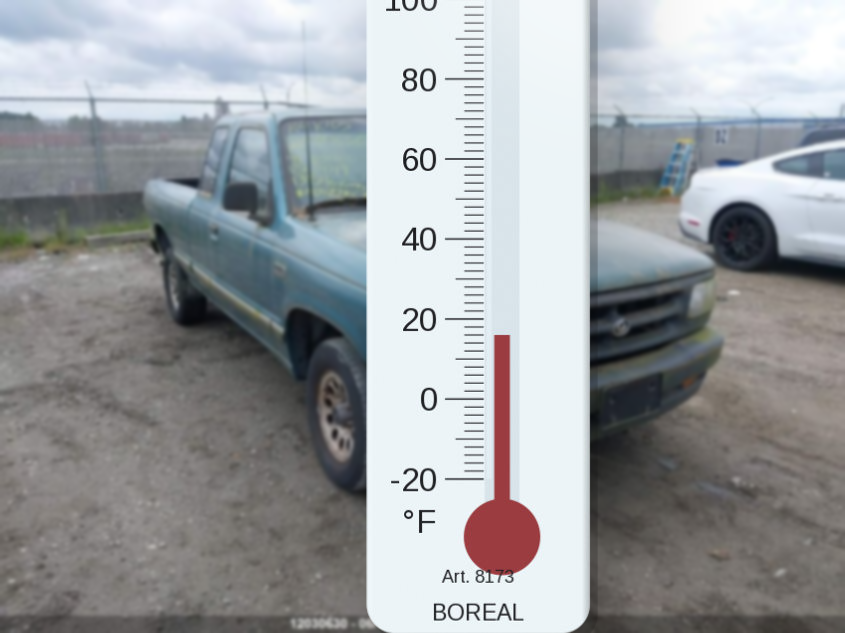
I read 16 (°F)
